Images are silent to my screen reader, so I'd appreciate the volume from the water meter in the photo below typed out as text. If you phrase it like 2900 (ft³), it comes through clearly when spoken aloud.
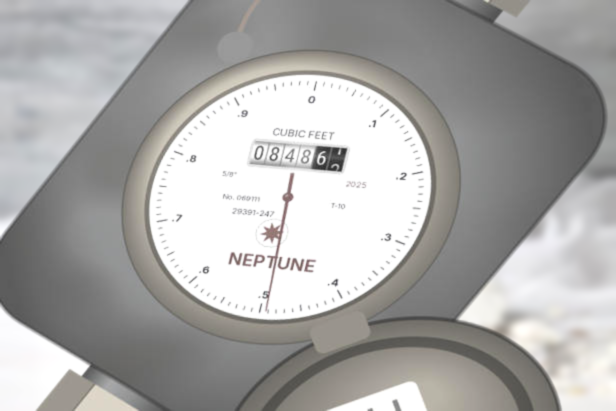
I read 84861.49 (ft³)
